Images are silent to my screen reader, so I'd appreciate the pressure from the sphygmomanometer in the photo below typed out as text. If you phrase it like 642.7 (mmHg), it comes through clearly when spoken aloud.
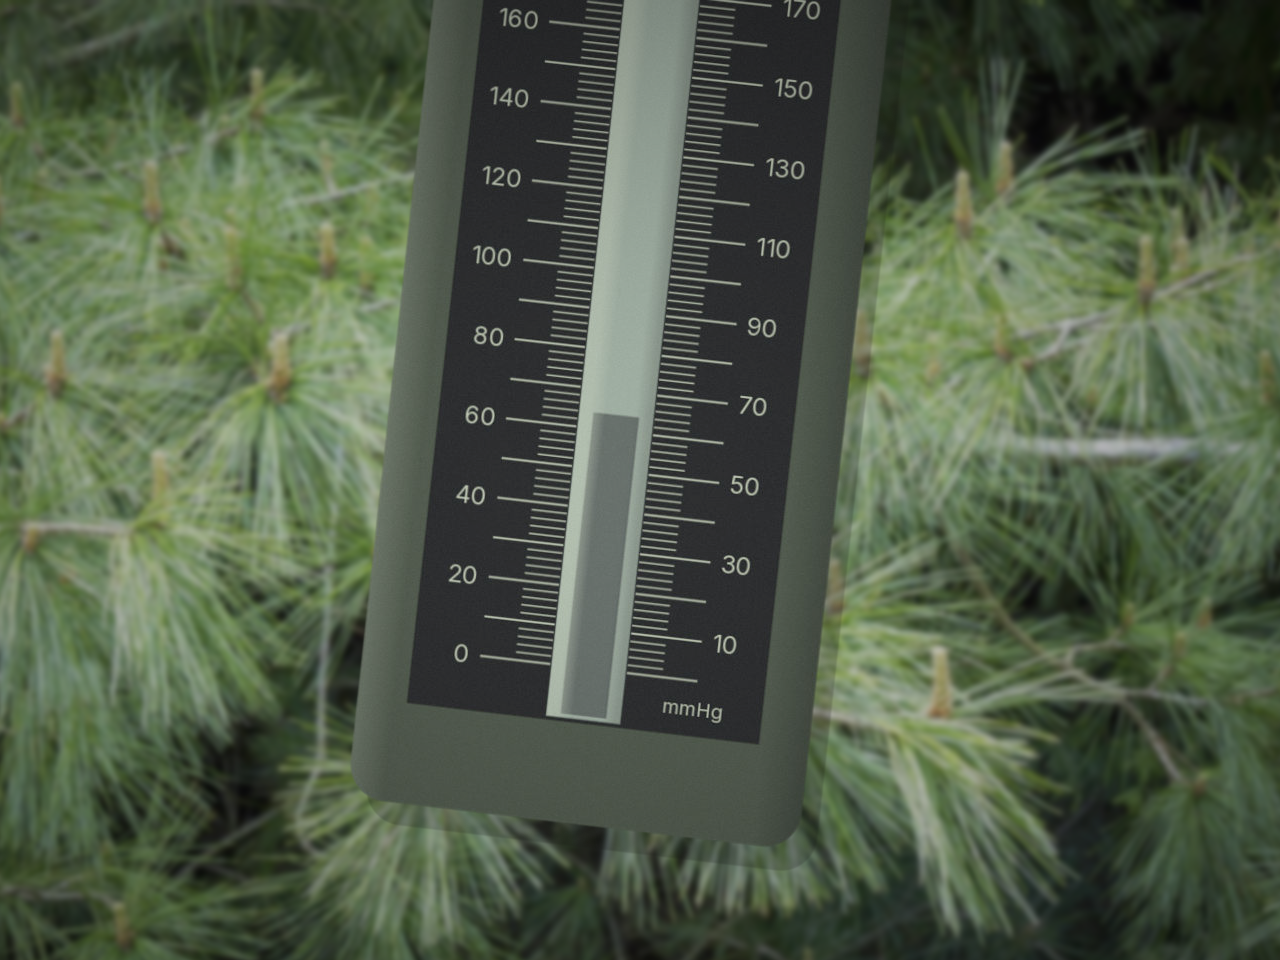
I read 64 (mmHg)
